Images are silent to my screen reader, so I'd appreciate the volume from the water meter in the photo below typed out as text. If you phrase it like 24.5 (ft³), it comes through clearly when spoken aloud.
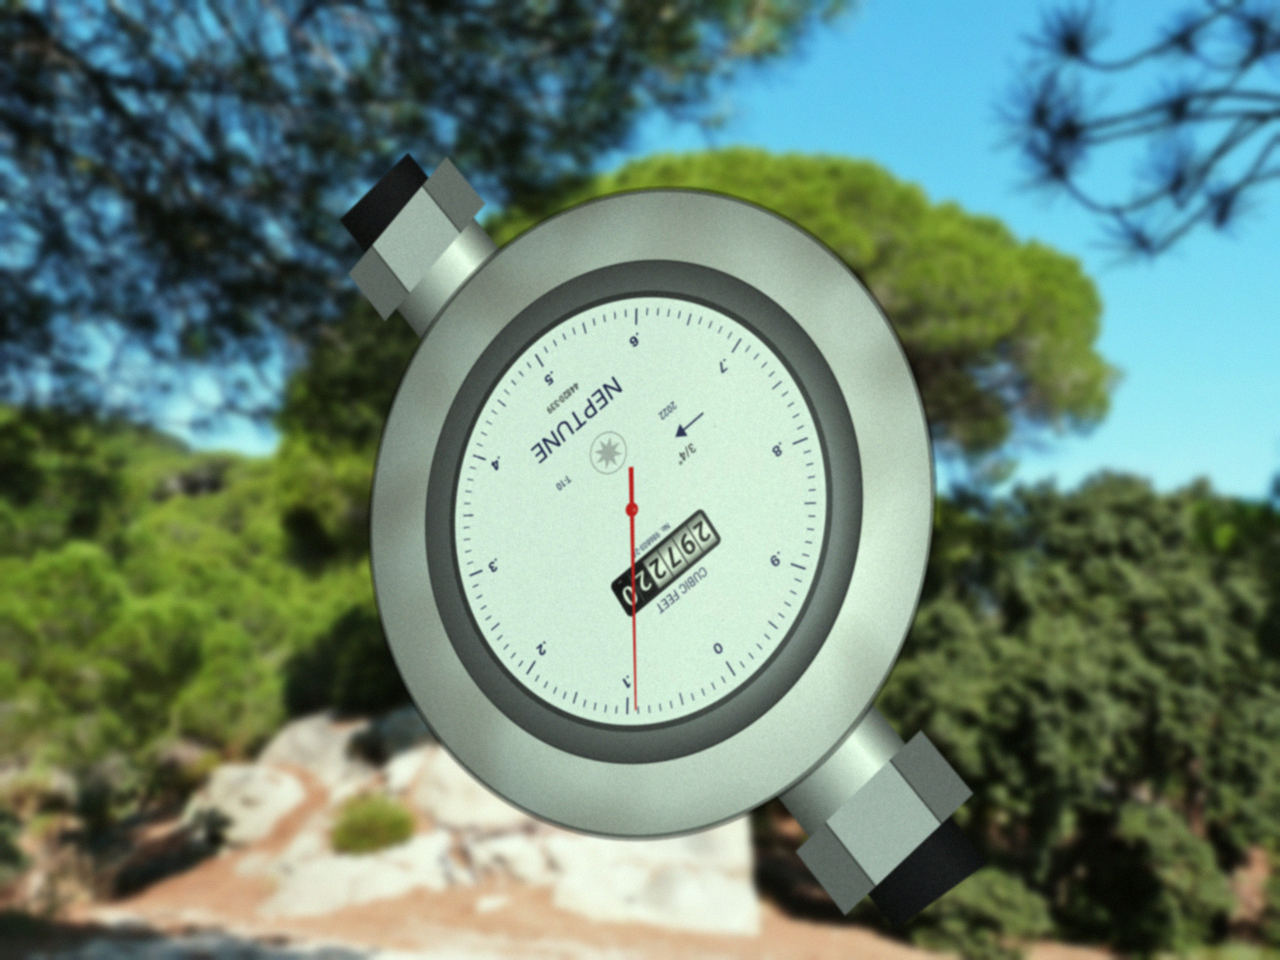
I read 297220.09 (ft³)
